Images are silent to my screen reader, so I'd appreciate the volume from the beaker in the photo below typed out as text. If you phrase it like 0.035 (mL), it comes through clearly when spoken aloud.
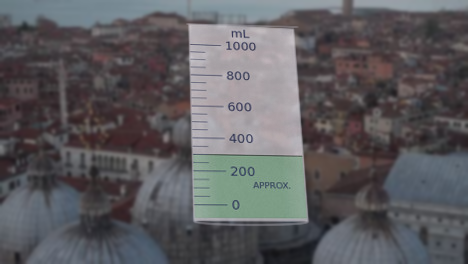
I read 300 (mL)
